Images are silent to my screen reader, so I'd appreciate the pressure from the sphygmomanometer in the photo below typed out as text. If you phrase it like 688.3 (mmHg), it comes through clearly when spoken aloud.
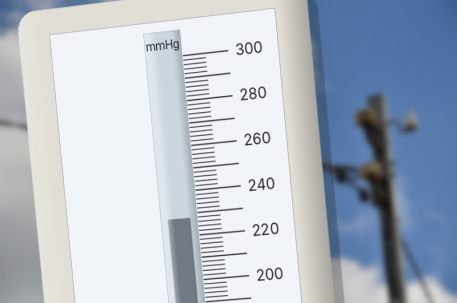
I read 228 (mmHg)
